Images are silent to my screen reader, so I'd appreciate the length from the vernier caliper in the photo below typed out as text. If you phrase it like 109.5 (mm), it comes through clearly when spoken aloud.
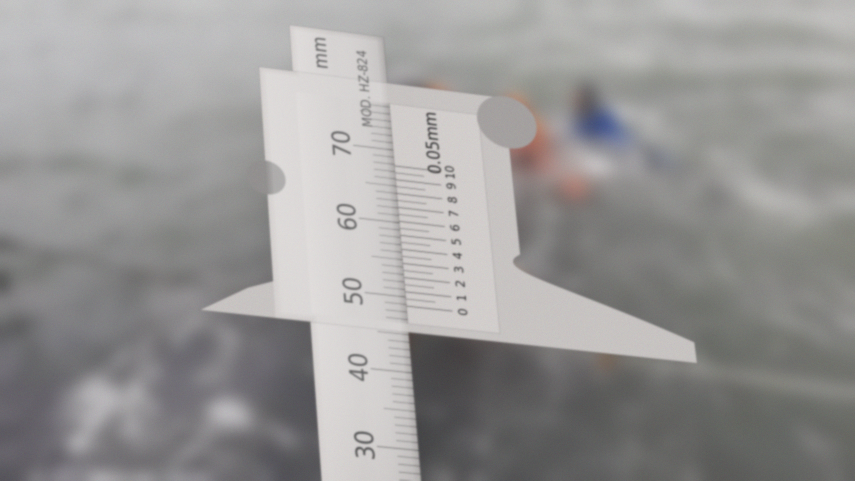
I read 48.8 (mm)
